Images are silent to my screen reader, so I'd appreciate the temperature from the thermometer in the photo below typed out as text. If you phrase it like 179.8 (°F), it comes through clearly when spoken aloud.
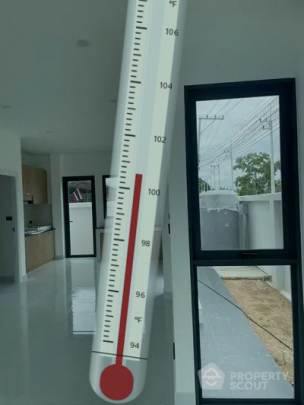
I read 100.6 (°F)
